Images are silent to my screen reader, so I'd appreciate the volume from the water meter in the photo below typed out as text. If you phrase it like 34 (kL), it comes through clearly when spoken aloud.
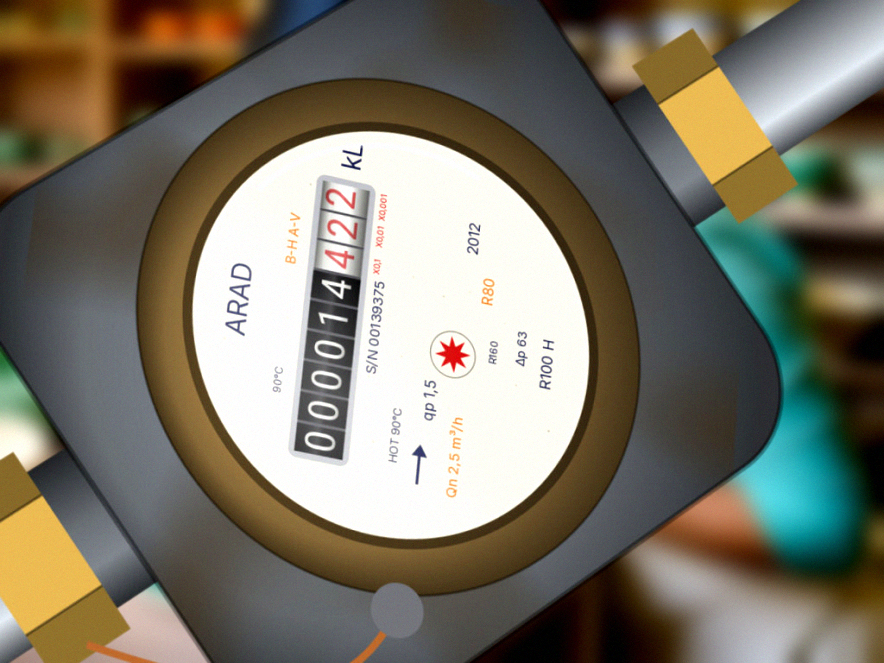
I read 14.422 (kL)
